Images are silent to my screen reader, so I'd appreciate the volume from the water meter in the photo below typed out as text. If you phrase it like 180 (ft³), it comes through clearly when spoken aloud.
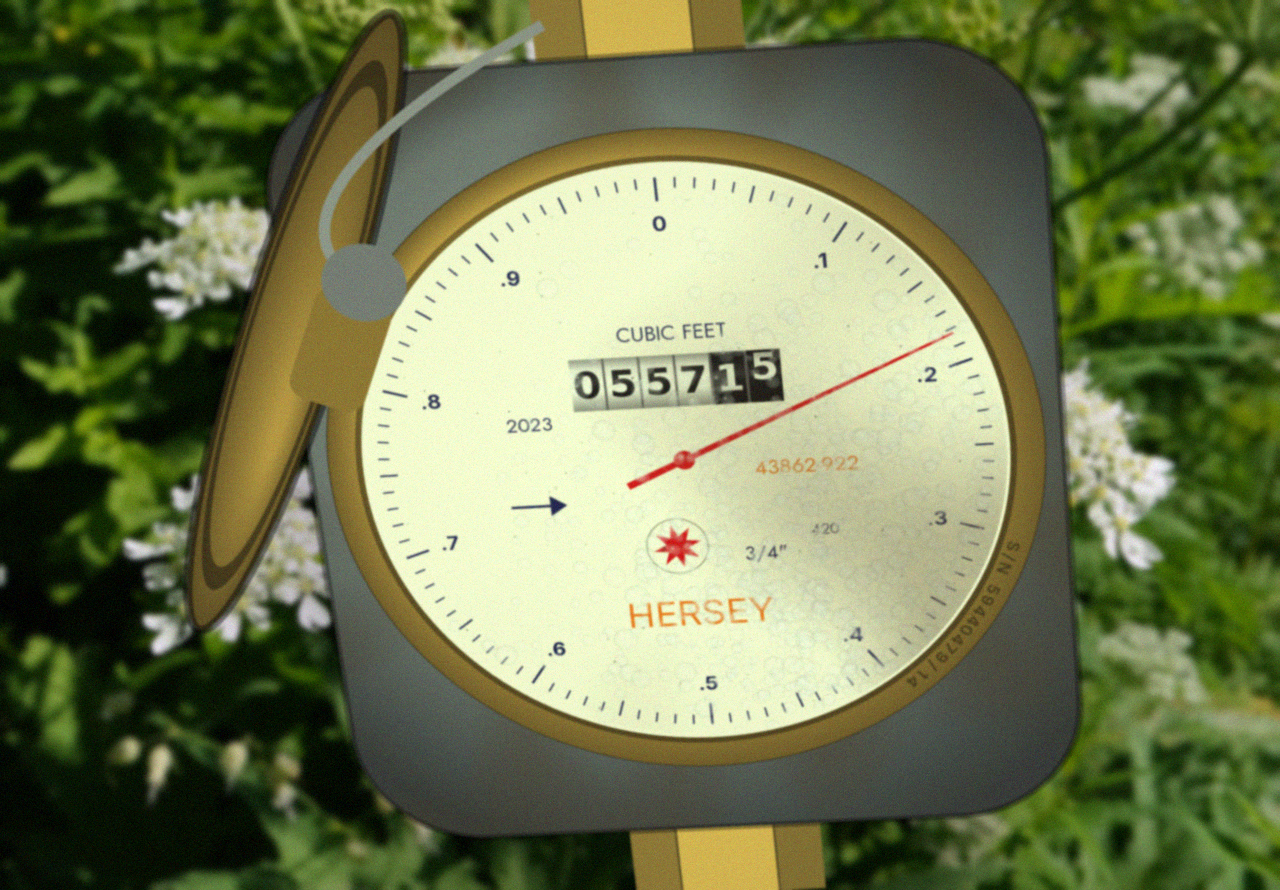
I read 55715.18 (ft³)
